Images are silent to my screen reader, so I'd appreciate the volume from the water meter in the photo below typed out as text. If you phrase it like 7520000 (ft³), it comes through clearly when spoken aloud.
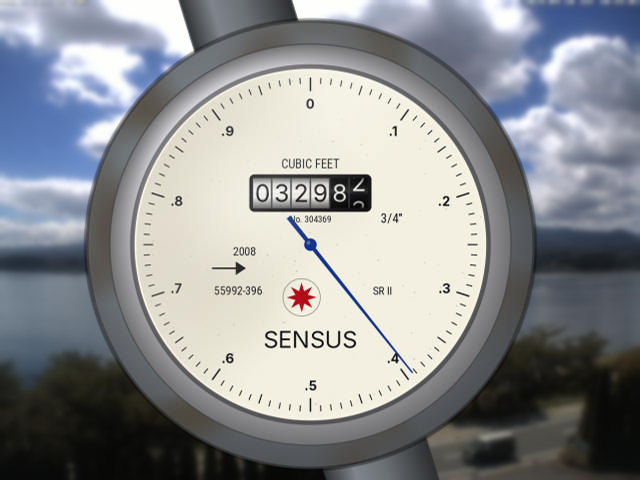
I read 32982.39 (ft³)
